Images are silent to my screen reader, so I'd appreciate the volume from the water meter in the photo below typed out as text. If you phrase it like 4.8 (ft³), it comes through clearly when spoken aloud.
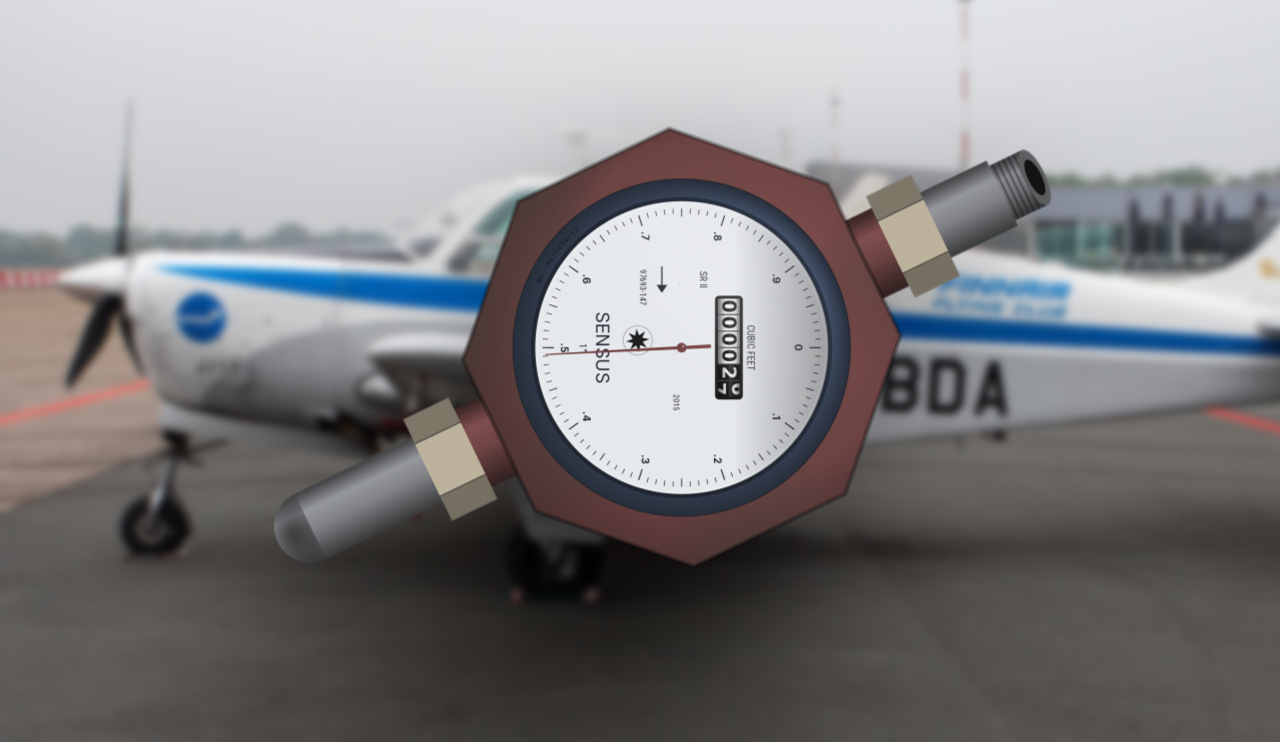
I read 26.49 (ft³)
